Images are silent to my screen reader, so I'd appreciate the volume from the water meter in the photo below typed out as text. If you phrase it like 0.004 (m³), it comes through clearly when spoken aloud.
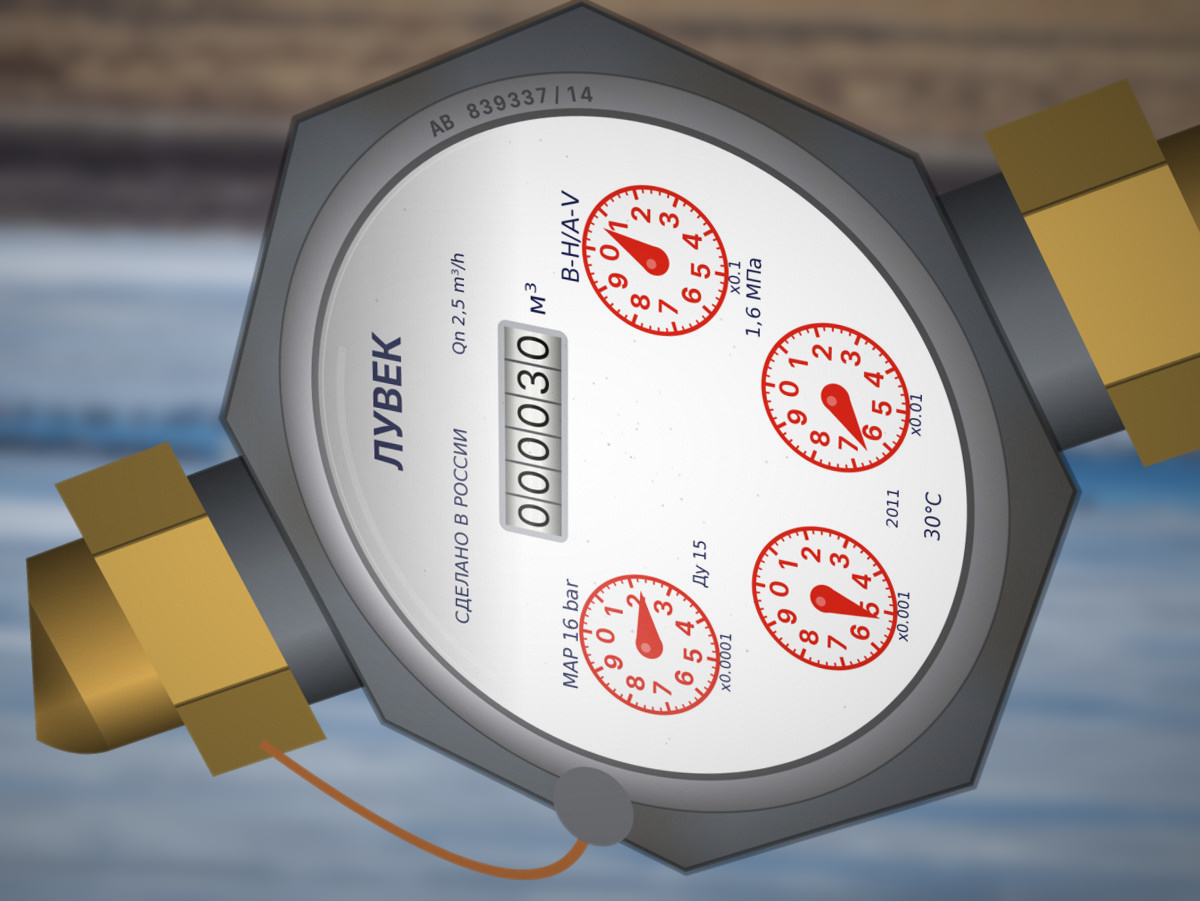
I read 30.0652 (m³)
